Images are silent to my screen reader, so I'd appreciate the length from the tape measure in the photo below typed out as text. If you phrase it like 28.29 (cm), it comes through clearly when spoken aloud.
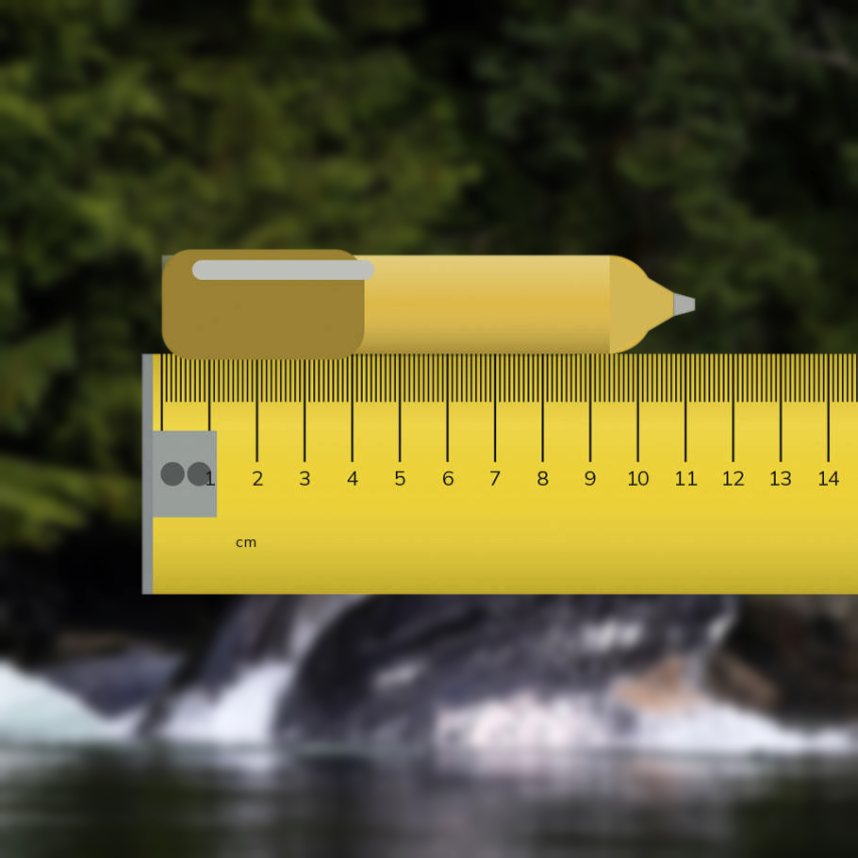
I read 11.2 (cm)
